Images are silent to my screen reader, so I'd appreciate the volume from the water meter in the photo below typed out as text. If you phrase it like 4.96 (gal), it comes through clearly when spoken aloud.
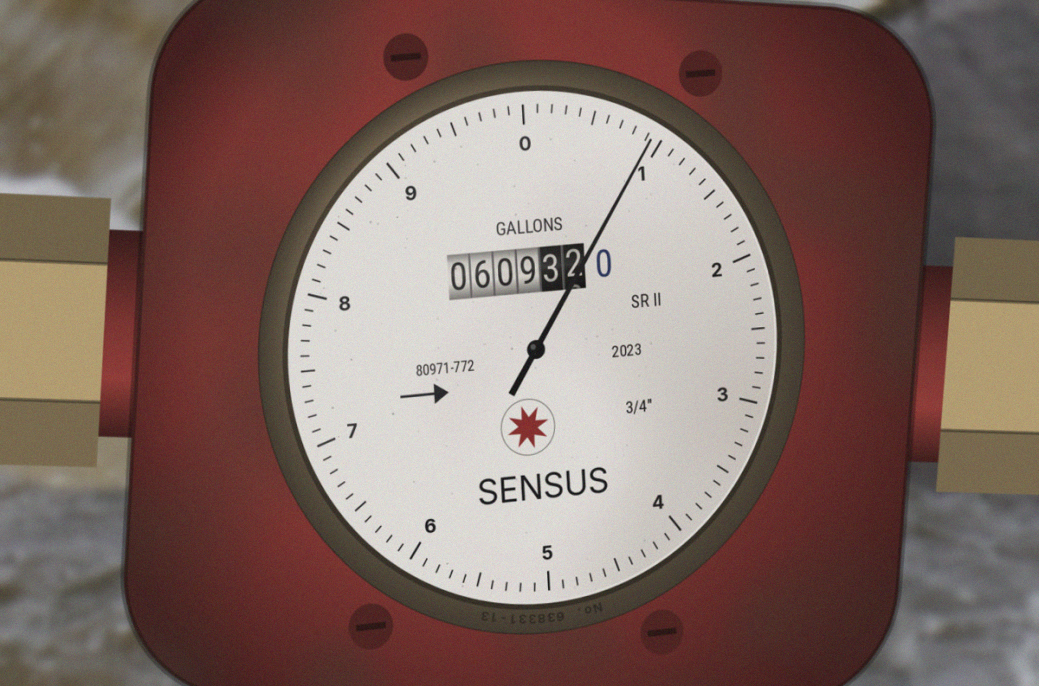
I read 609320.9 (gal)
